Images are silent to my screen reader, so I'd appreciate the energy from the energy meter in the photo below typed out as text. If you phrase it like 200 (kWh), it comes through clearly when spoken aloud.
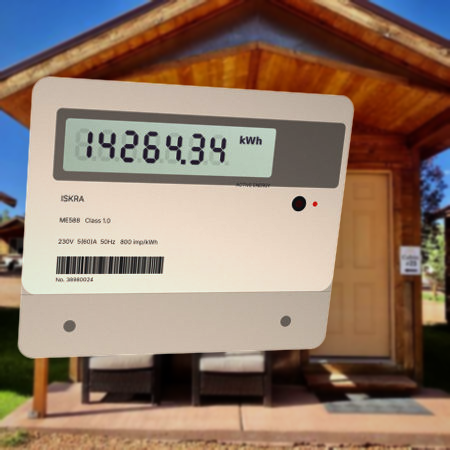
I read 14264.34 (kWh)
